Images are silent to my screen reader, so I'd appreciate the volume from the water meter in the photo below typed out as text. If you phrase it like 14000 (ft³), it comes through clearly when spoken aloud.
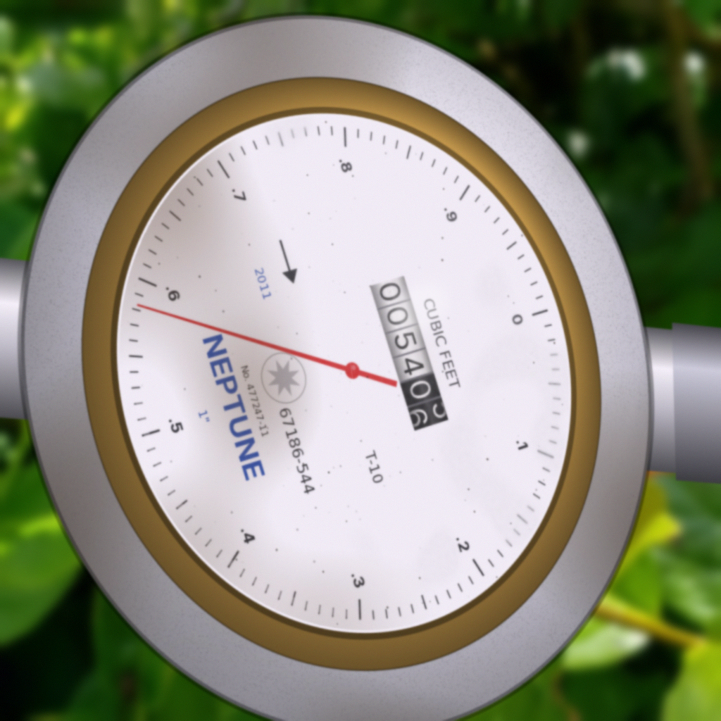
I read 5405.58 (ft³)
